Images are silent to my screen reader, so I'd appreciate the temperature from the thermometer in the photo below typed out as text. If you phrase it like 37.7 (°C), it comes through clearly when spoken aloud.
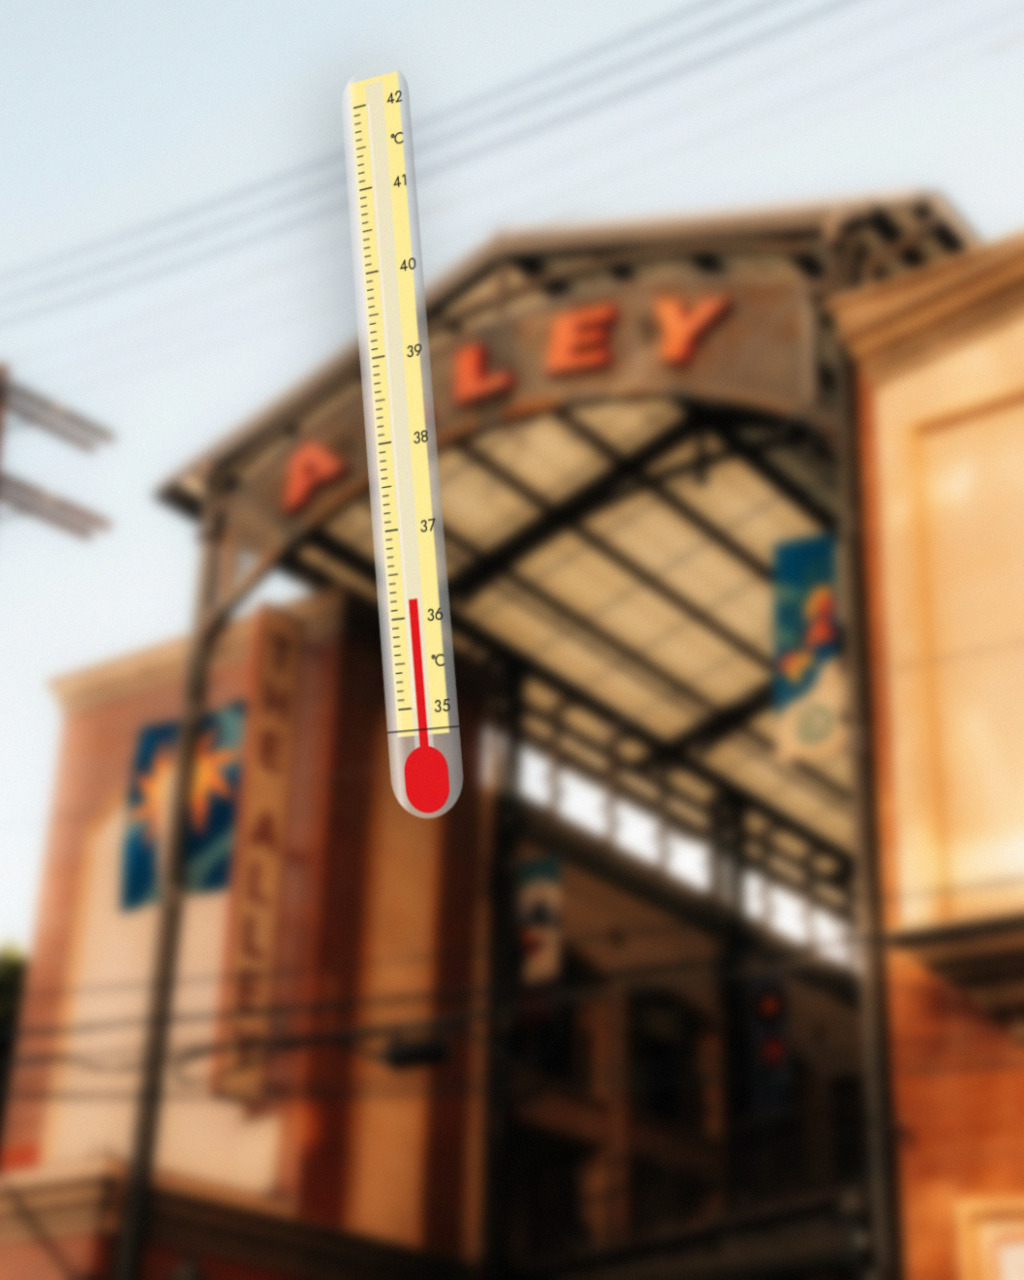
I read 36.2 (°C)
